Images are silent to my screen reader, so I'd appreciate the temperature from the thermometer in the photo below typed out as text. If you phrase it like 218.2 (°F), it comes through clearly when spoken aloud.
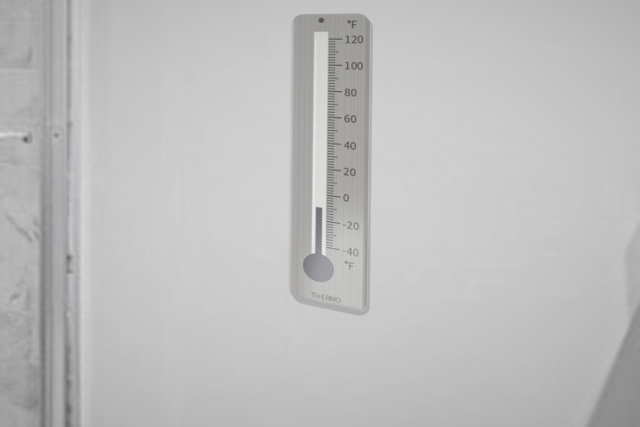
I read -10 (°F)
